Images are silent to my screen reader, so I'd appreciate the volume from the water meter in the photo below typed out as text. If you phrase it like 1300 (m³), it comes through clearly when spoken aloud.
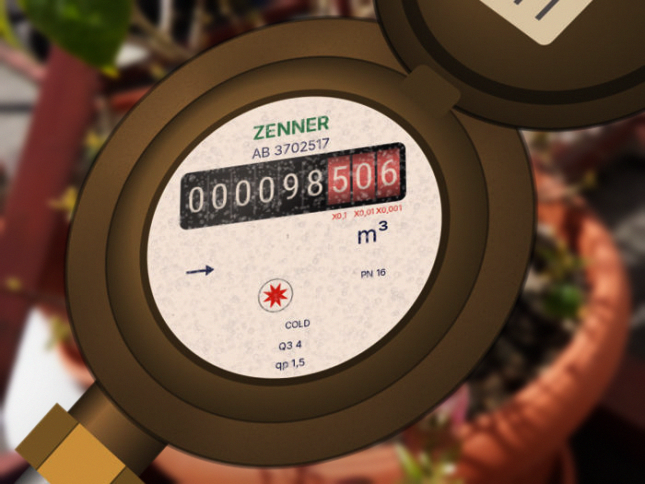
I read 98.506 (m³)
